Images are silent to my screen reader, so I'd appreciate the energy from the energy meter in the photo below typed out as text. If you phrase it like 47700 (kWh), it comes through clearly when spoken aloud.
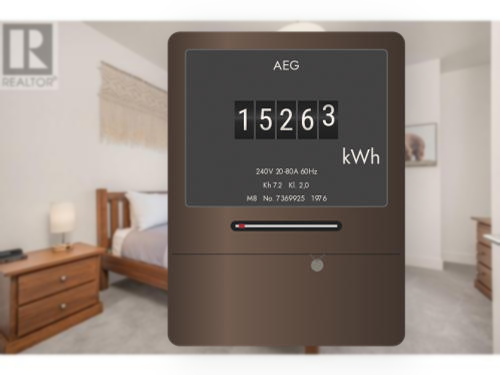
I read 15263 (kWh)
